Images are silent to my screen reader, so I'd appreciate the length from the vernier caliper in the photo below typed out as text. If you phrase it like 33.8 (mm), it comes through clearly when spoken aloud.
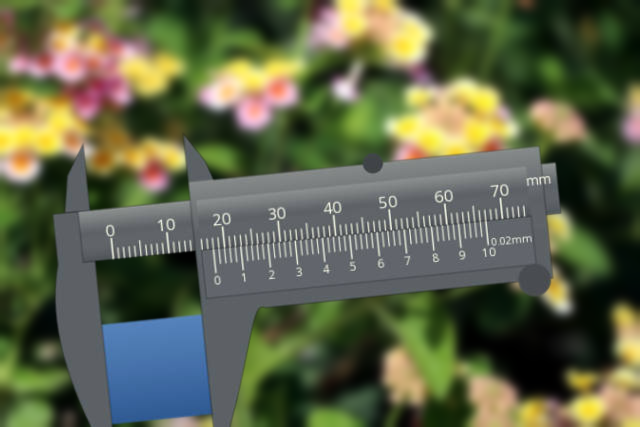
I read 18.0 (mm)
